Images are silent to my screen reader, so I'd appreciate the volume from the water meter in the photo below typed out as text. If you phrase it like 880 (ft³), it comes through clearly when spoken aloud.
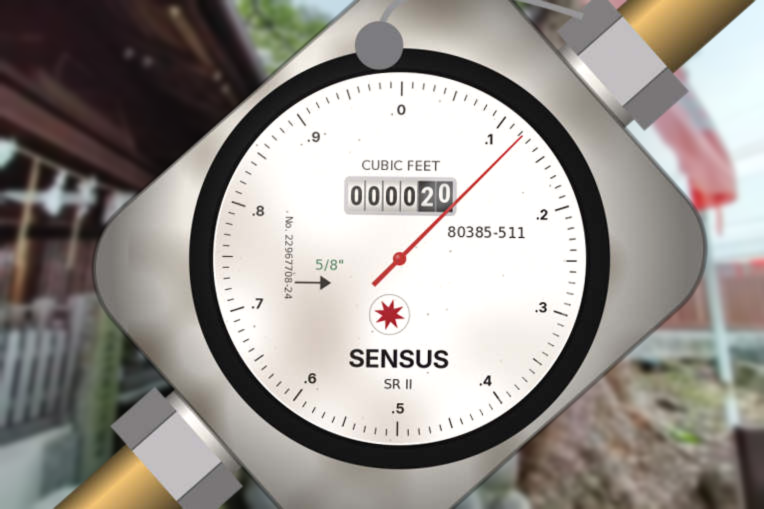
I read 20.12 (ft³)
